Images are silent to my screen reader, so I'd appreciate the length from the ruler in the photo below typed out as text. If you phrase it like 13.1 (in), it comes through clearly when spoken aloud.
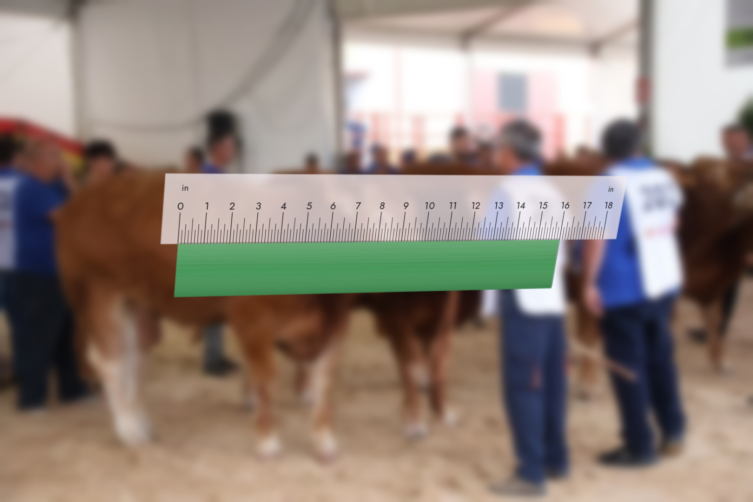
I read 16 (in)
